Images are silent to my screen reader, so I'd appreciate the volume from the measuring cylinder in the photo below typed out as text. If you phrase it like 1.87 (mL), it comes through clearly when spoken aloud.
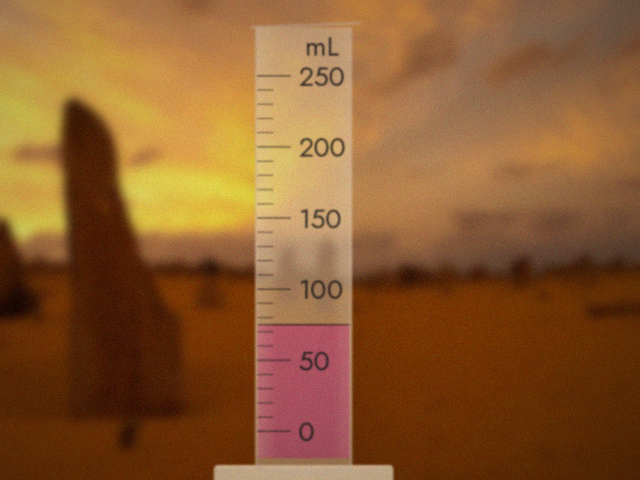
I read 75 (mL)
